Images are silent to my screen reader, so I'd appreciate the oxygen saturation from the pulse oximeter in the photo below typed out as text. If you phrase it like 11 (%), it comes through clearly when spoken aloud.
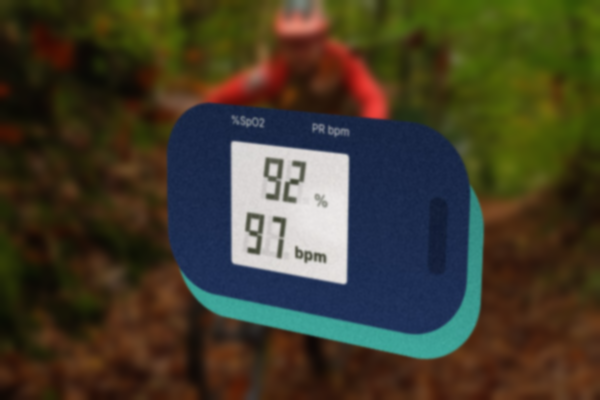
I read 92 (%)
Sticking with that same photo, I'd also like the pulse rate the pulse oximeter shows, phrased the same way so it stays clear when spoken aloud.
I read 97 (bpm)
